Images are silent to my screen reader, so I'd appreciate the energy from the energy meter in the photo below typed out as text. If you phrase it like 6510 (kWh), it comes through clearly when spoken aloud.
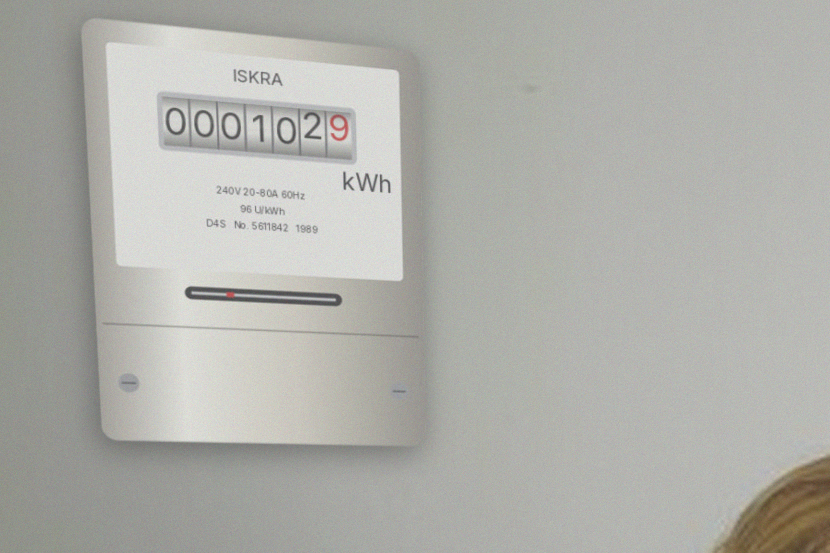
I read 102.9 (kWh)
